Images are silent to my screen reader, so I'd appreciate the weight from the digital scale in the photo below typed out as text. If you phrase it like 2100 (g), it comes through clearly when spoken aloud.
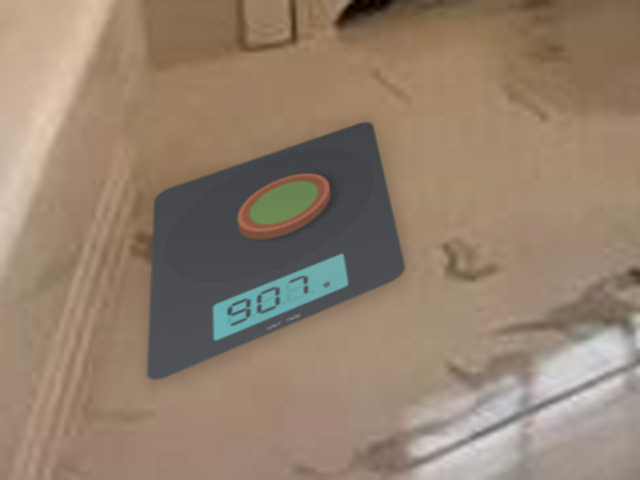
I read 907 (g)
